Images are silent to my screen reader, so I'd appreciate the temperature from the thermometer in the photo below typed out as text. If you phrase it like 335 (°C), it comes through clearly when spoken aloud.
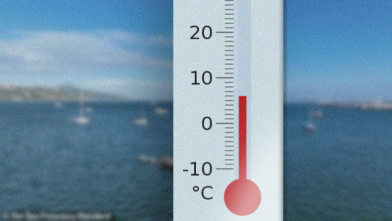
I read 6 (°C)
